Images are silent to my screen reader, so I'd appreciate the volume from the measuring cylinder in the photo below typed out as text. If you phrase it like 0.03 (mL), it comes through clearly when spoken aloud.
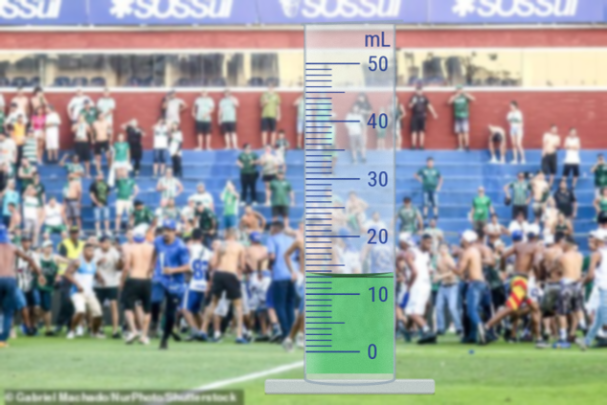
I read 13 (mL)
